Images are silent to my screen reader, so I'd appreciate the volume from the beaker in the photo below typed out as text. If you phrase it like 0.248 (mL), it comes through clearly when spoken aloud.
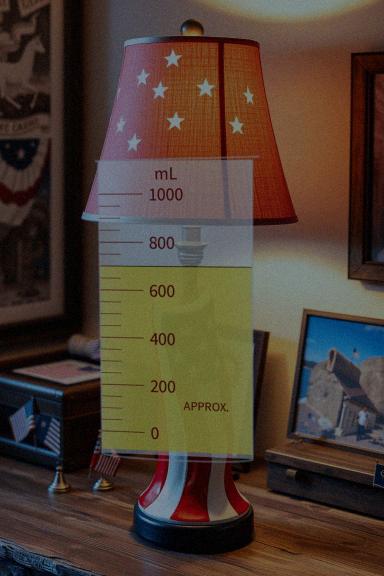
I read 700 (mL)
